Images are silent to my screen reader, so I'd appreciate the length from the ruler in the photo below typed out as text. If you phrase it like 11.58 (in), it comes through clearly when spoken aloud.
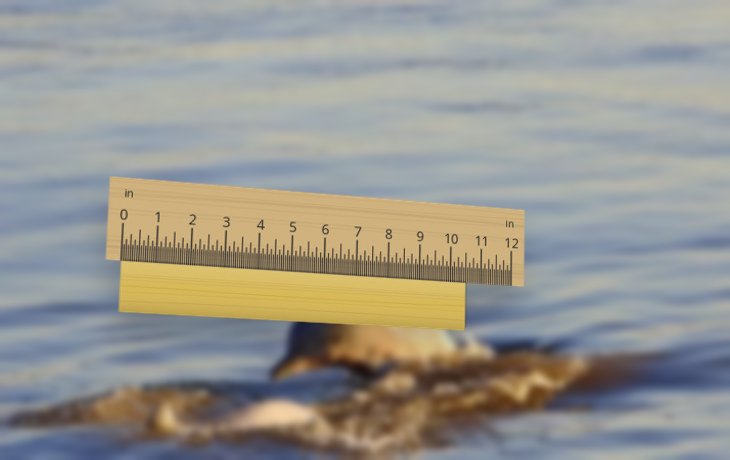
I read 10.5 (in)
